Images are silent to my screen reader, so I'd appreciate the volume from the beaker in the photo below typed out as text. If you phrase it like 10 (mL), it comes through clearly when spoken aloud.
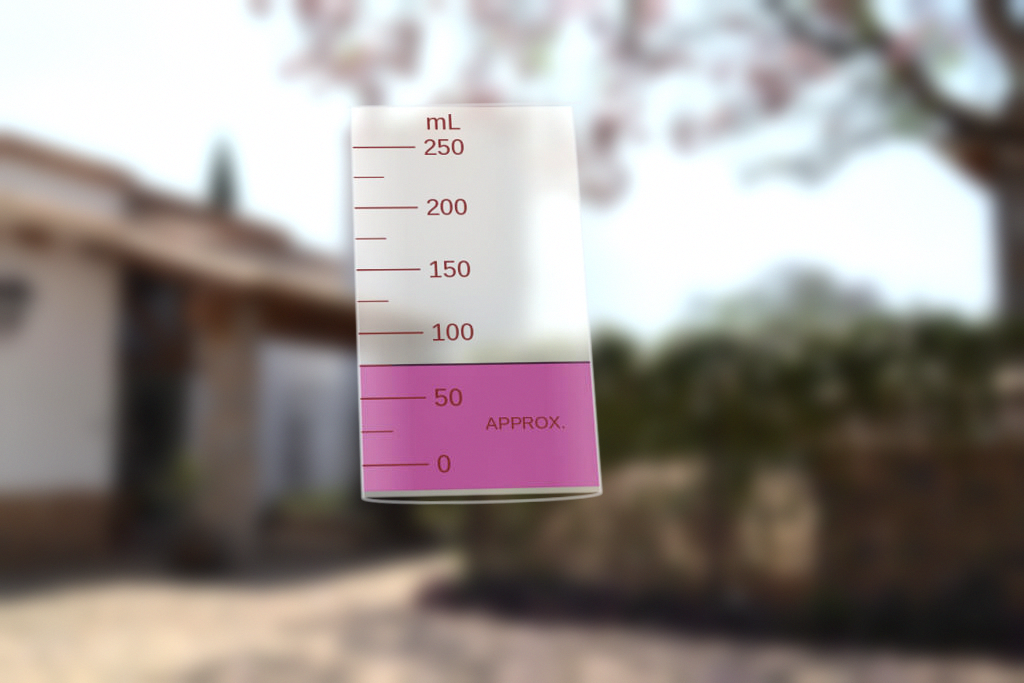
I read 75 (mL)
